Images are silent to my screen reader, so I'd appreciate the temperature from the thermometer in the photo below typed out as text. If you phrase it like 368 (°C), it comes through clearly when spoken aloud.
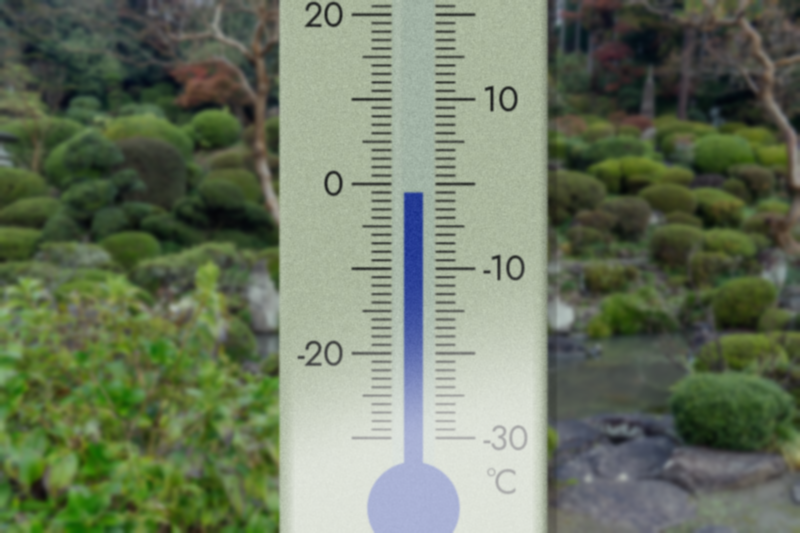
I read -1 (°C)
